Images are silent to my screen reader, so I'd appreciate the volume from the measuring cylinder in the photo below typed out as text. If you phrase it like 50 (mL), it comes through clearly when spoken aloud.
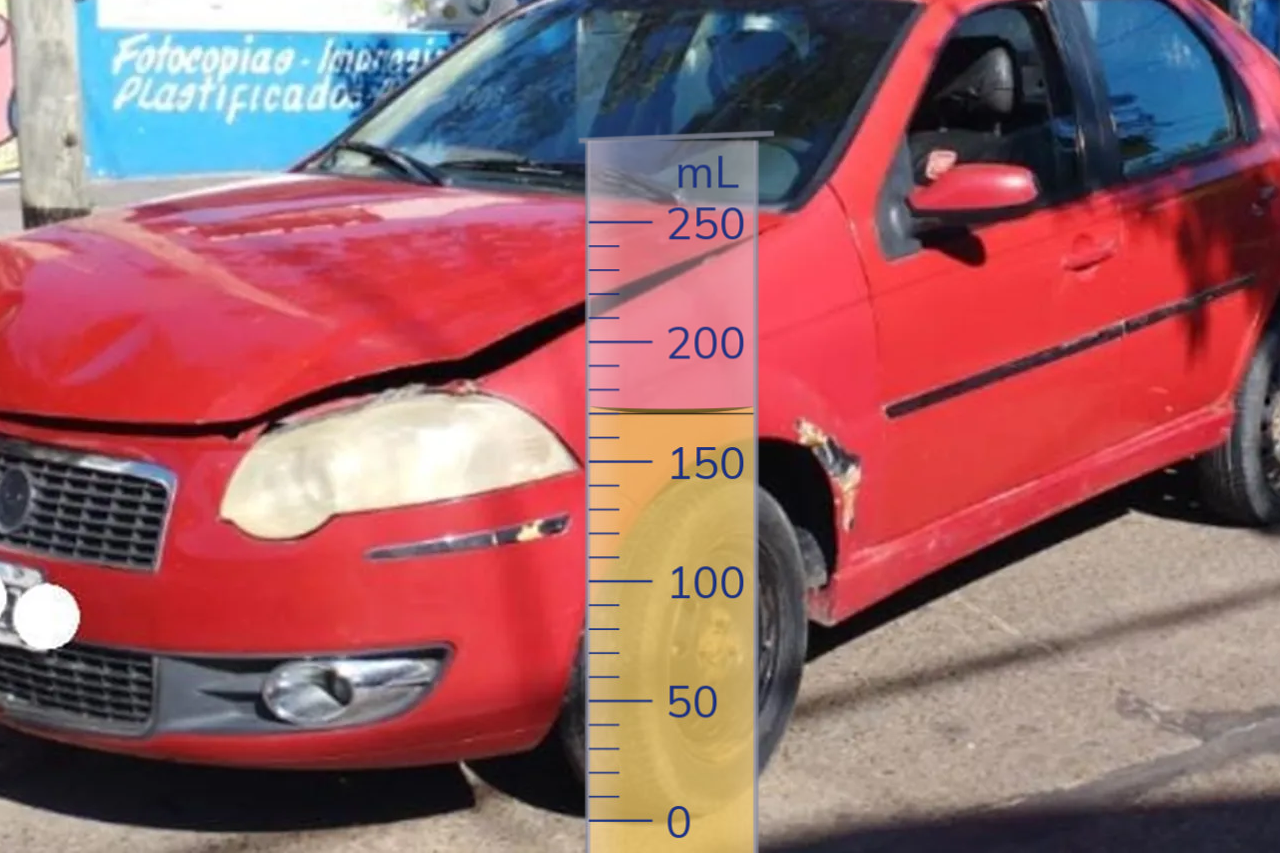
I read 170 (mL)
